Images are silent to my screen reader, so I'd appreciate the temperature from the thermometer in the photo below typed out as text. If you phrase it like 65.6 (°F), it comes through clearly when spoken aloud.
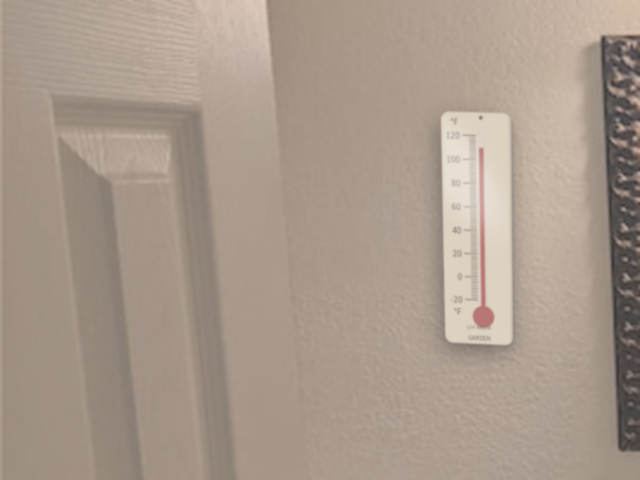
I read 110 (°F)
